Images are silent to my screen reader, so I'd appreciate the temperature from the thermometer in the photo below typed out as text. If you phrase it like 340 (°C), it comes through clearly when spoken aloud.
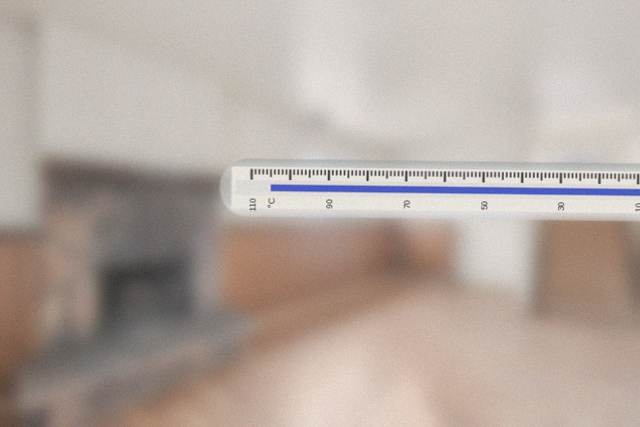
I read 105 (°C)
